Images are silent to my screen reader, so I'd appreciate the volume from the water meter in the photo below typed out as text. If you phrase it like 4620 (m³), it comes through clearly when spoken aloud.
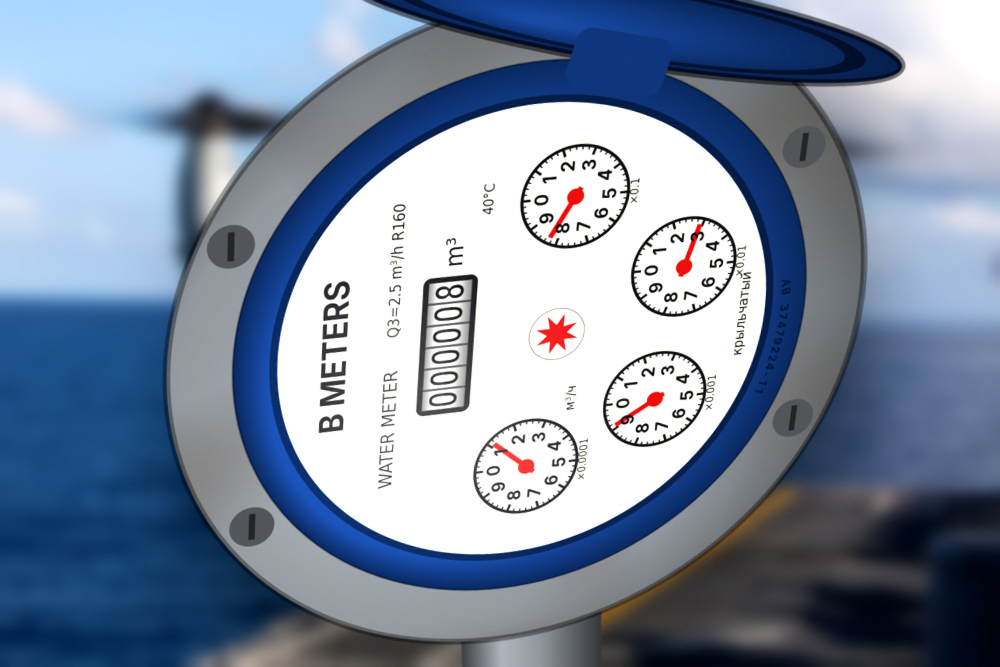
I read 8.8291 (m³)
